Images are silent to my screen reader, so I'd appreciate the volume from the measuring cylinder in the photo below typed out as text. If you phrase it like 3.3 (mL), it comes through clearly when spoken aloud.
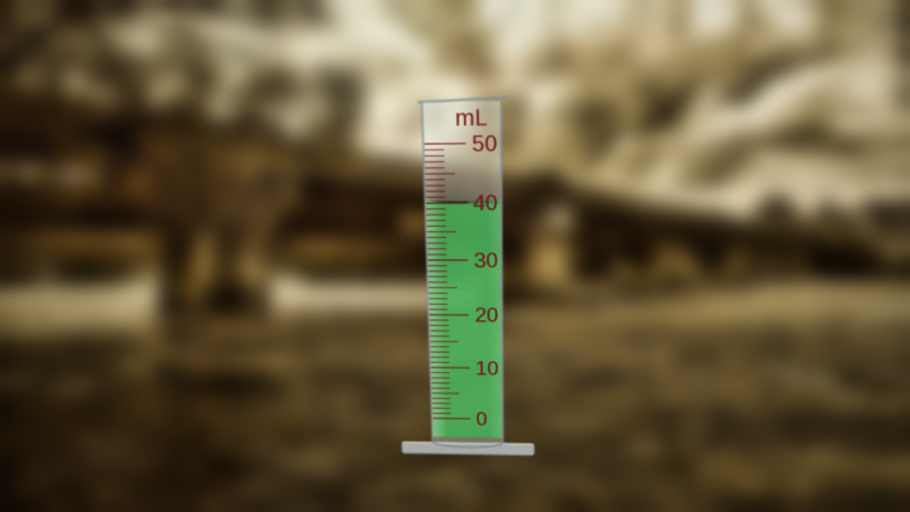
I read 40 (mL)
